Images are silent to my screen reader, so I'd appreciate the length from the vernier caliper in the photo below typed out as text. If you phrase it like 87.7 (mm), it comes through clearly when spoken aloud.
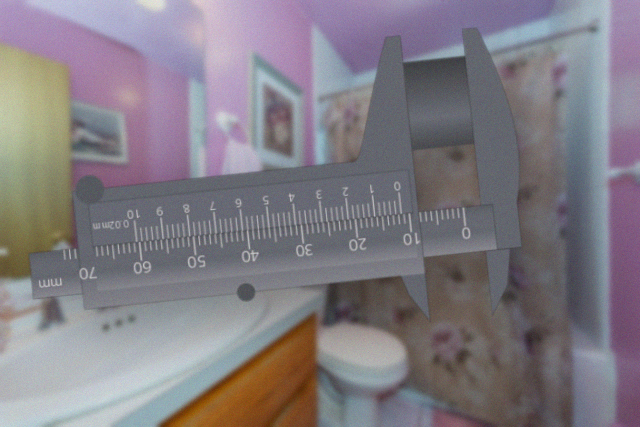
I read 11.5 (mm)
